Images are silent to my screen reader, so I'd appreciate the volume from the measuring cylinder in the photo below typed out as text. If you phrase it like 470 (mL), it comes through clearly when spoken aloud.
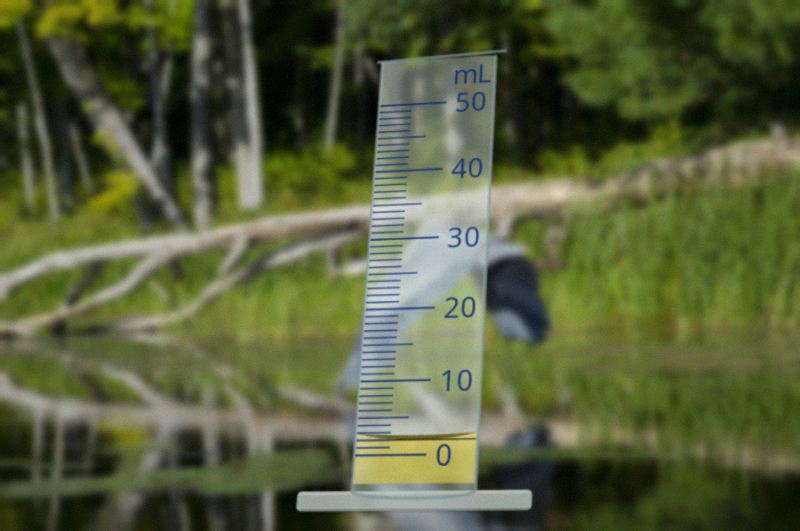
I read 2 (mL)
